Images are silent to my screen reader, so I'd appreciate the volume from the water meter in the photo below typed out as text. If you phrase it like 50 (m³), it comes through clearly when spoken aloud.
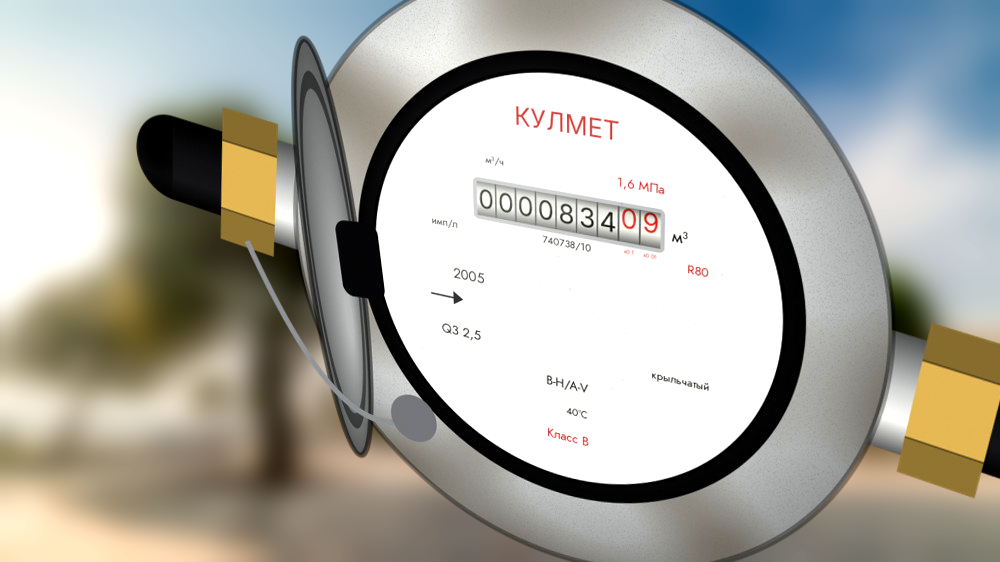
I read 834.09 (m³)
